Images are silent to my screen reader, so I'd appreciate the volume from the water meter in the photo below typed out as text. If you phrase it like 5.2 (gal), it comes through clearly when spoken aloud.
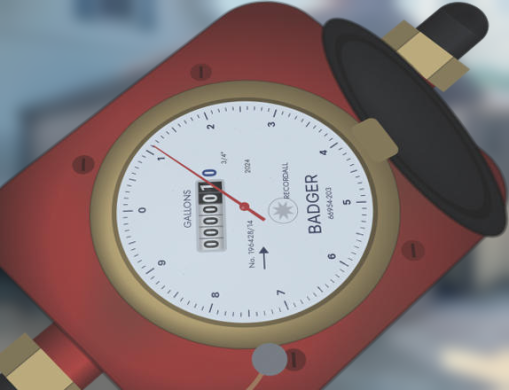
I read 11.1 (gal)
